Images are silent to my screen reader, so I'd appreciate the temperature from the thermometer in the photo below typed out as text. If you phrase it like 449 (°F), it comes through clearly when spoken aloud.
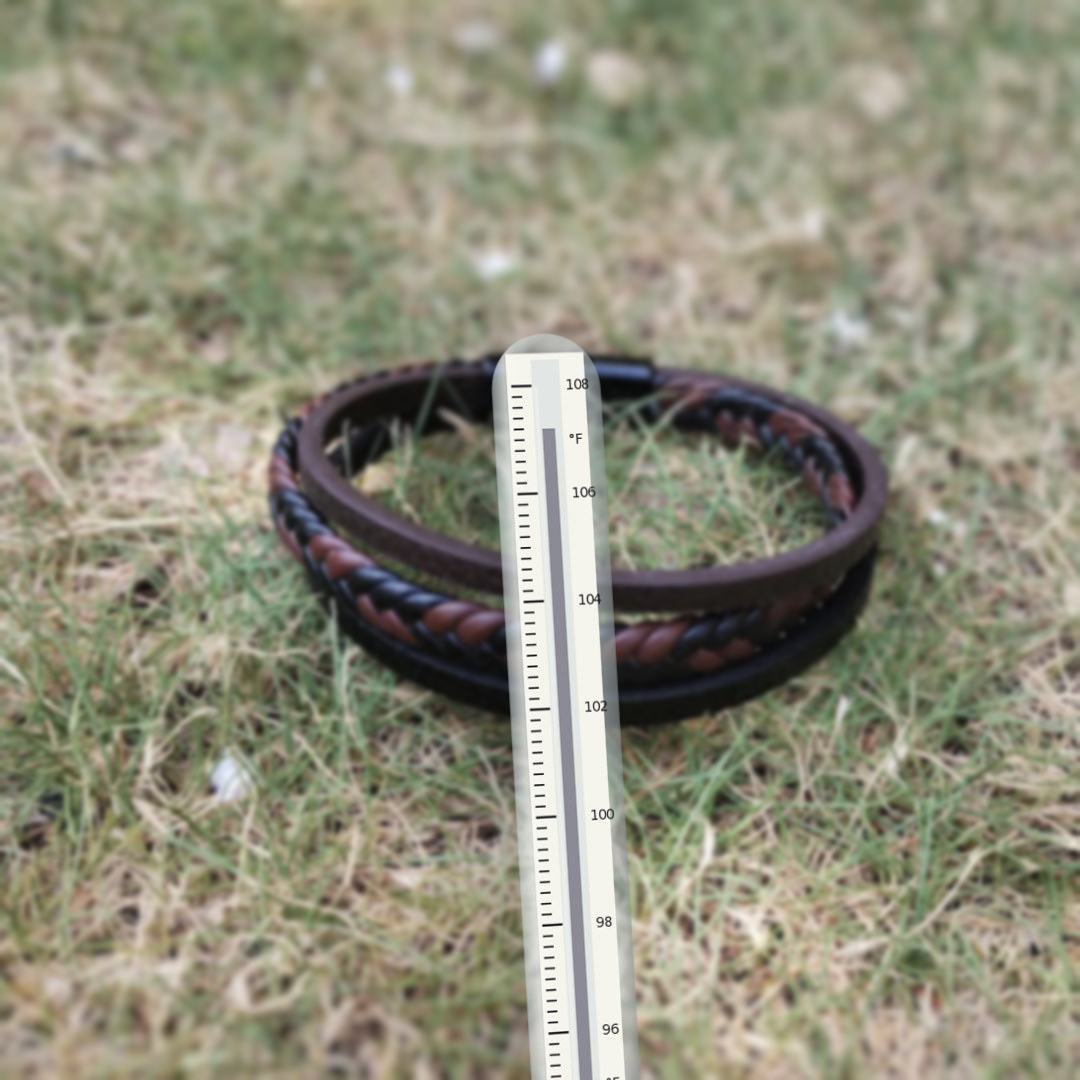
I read 107.2 (°F)
